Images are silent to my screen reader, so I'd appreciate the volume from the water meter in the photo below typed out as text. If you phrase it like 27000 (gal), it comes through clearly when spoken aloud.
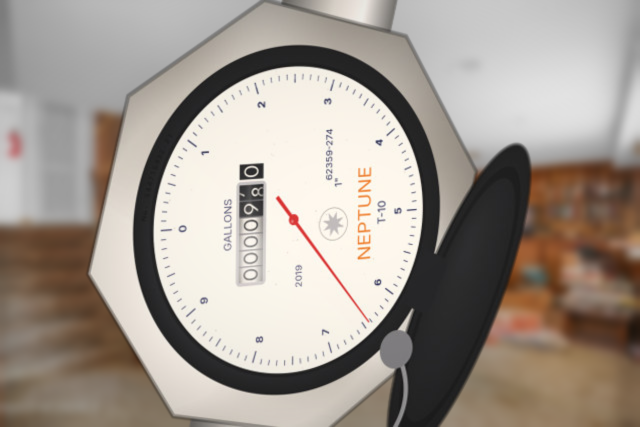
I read 976.4 (gal)
